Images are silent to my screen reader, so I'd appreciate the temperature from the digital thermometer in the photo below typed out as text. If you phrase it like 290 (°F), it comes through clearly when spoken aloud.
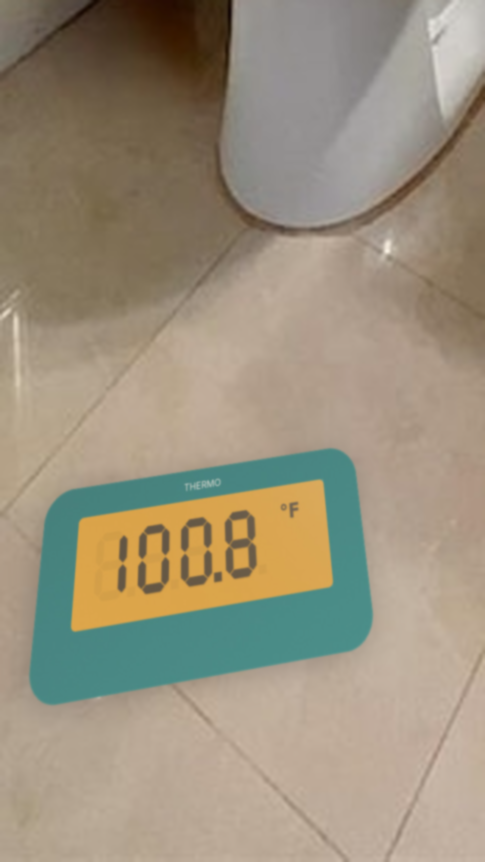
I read 100.8 (°F)
